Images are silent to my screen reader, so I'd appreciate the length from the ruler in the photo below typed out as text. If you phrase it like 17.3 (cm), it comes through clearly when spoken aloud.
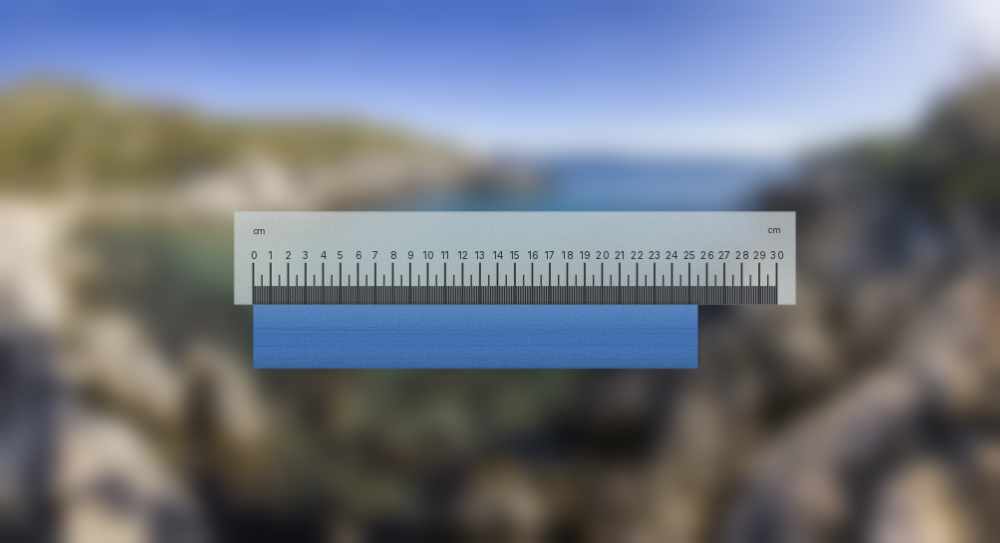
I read 25.5 (cm)
